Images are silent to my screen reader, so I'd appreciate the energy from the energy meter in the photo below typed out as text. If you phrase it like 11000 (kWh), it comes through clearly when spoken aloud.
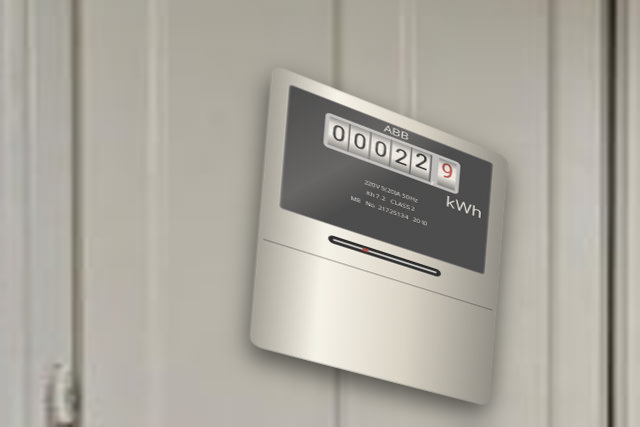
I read 22.9 (kWh)
